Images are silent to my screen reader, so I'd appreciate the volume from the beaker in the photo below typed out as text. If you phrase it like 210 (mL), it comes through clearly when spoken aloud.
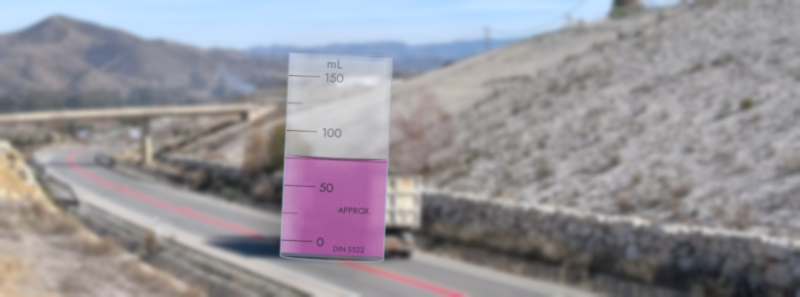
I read 75 (mL)
